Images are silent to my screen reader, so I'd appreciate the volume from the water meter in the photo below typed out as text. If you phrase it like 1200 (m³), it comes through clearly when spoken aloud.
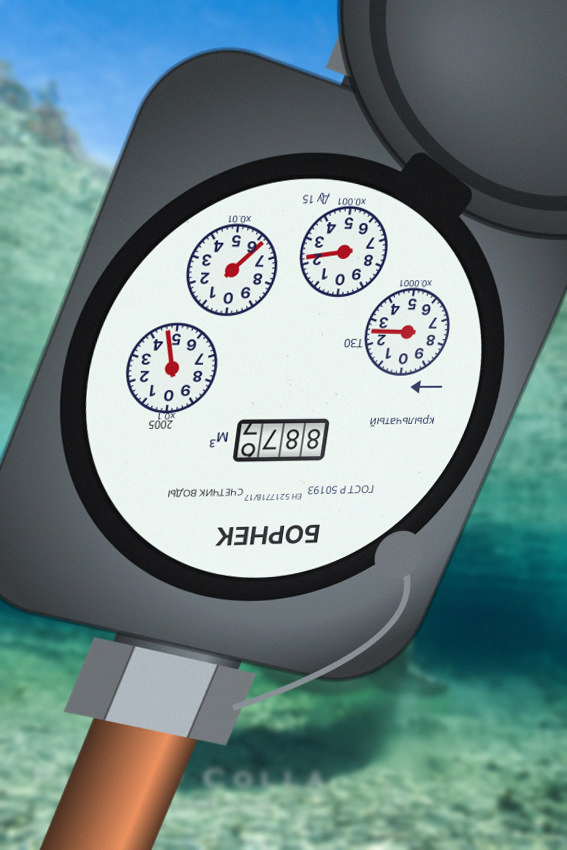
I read 8876.4622 (m³)
